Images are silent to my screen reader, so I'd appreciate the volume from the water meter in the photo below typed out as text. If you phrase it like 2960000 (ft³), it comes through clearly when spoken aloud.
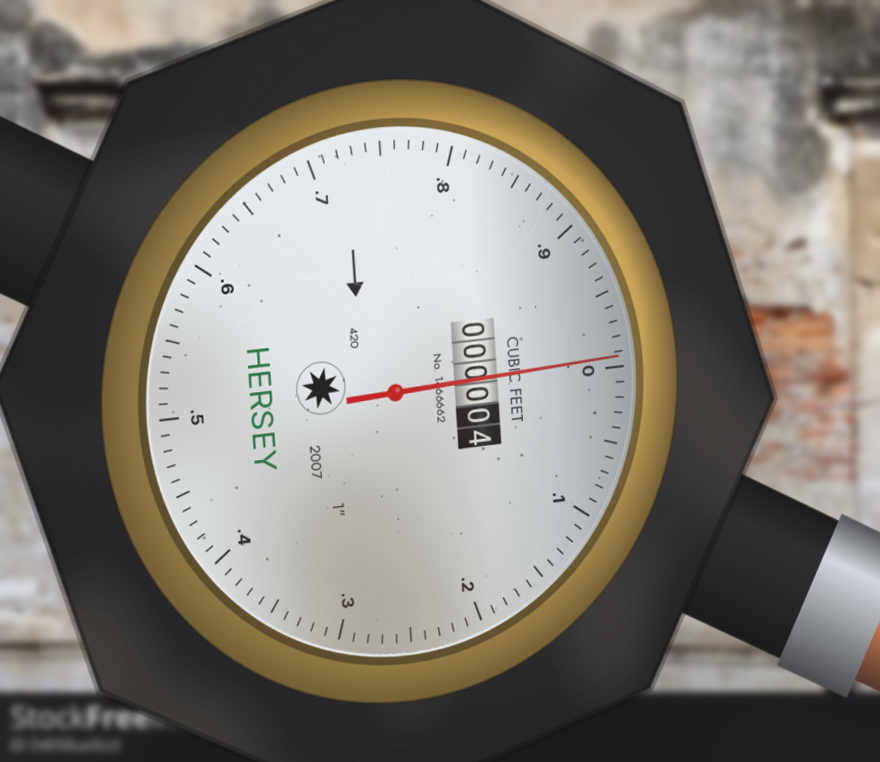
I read 3.99 (ft³)
